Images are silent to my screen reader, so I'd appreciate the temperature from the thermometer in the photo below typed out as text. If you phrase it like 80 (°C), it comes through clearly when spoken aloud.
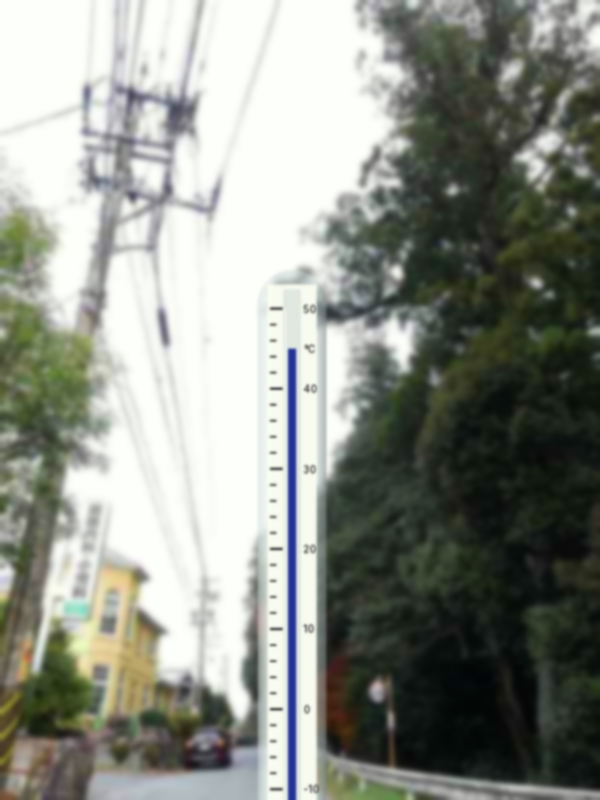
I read 45 (°C)
